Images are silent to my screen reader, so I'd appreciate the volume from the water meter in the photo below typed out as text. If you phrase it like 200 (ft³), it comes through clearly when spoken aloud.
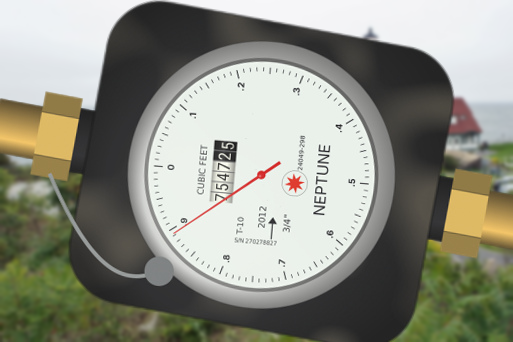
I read 754724.89 (ft³)
